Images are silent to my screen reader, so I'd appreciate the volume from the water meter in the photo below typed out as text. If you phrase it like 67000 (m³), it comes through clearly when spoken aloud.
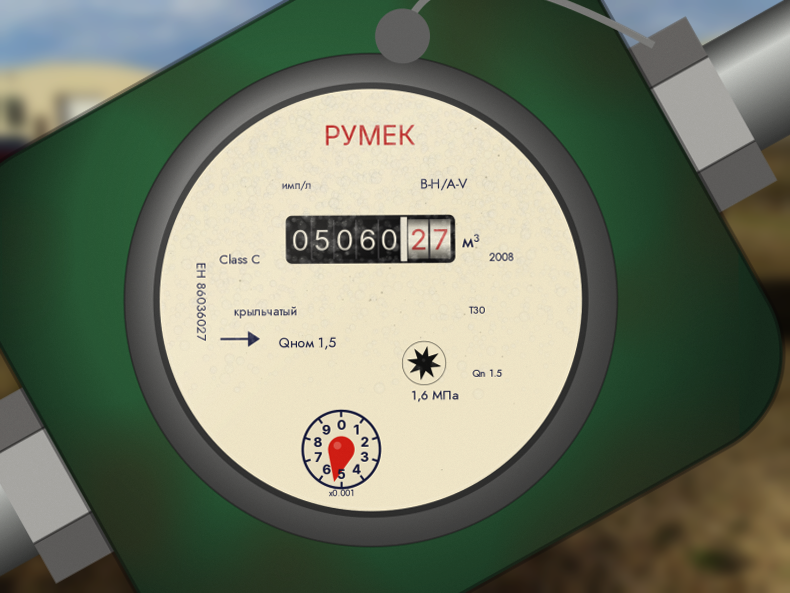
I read 5060.275 (m³)
